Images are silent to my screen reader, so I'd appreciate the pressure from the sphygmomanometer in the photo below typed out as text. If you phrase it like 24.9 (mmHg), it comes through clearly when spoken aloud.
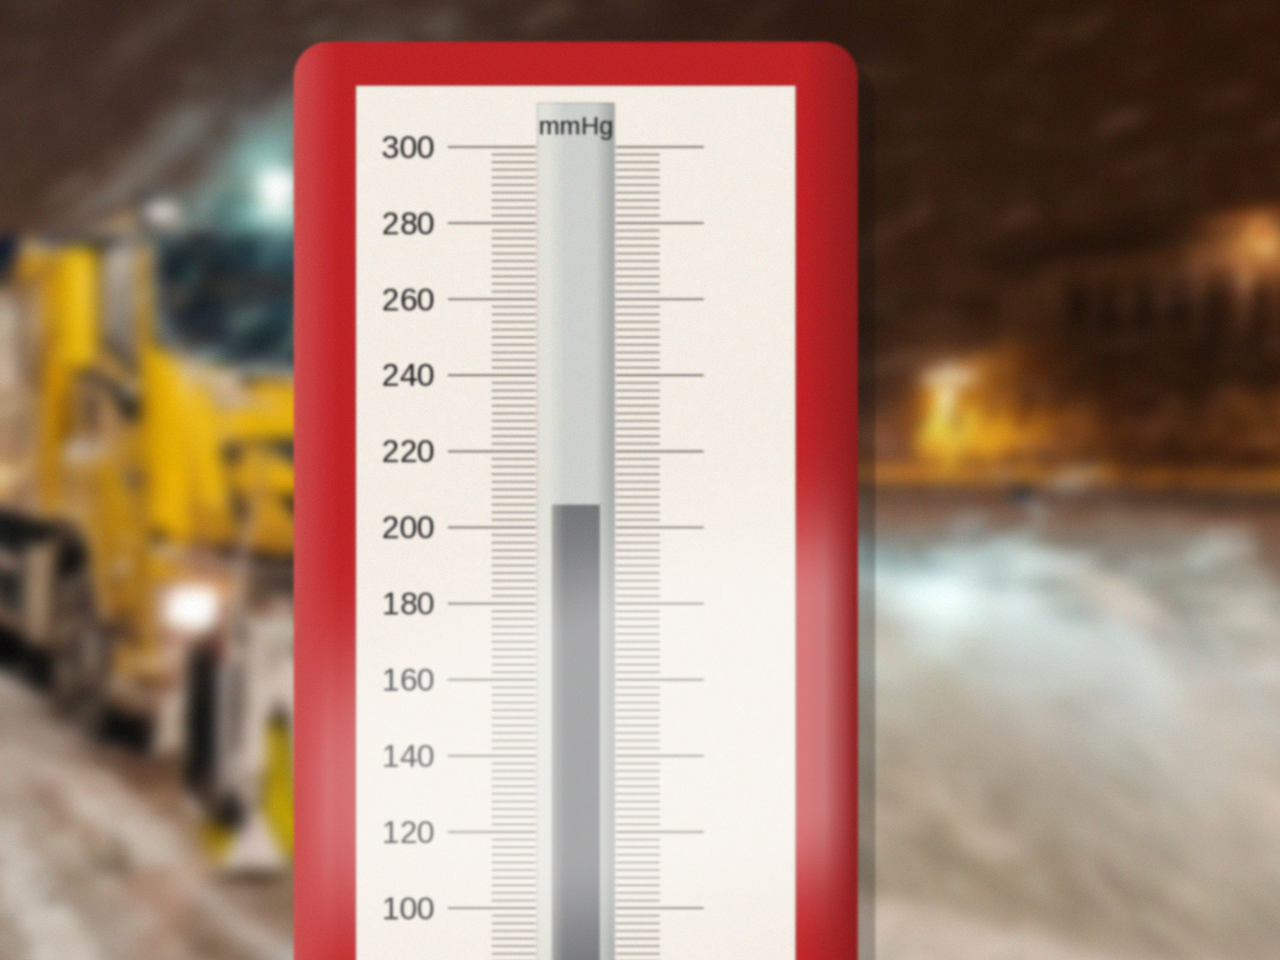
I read 206 (mmHg)
